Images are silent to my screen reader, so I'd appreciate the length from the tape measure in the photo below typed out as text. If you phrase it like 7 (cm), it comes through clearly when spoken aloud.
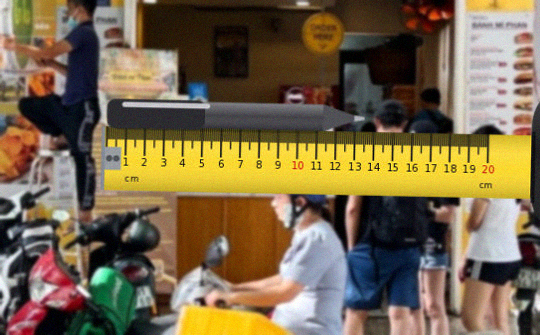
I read 13.5 (cm)
